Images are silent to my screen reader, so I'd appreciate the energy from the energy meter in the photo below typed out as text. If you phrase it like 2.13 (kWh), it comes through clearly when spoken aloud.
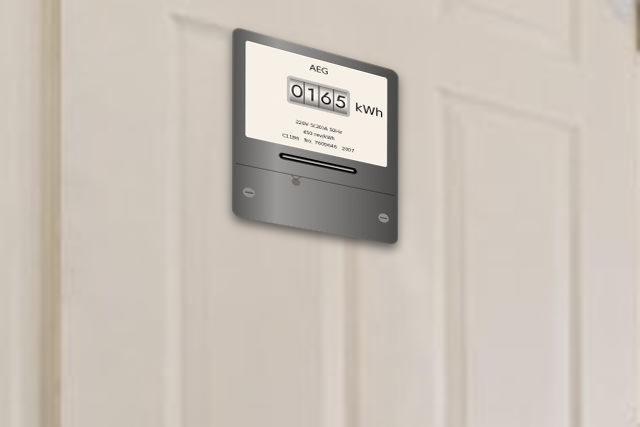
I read 165 (kWh)
